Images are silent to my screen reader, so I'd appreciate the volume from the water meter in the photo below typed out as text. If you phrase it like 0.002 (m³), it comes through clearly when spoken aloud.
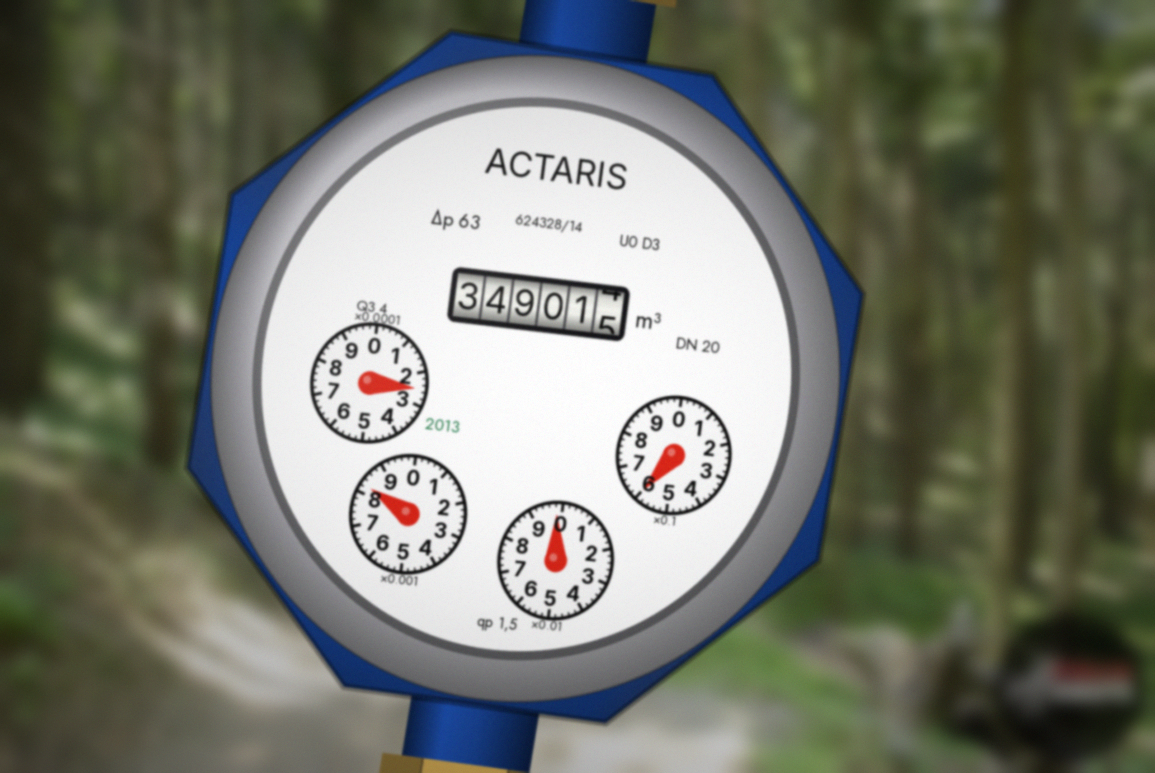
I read 349014.5982 (m³)
